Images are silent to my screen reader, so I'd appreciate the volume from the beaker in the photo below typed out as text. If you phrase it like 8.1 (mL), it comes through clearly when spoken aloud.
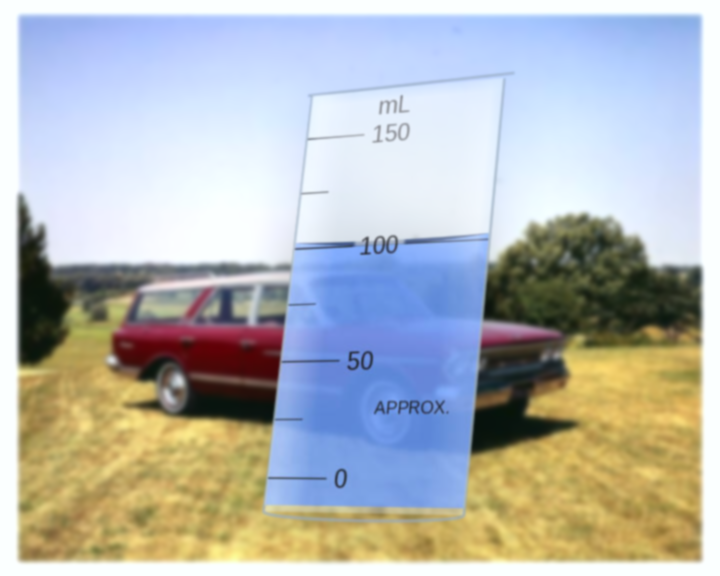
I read 100 (mL)
